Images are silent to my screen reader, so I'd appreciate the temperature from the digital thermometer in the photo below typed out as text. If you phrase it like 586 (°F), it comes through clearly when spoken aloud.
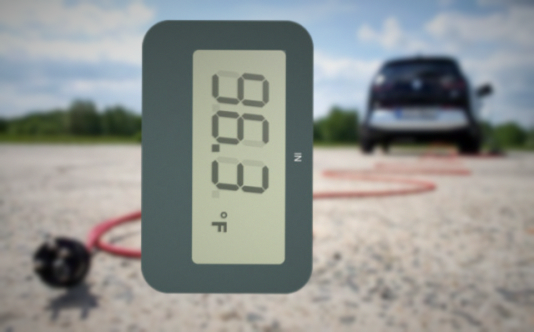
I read 96.3 (°F)
